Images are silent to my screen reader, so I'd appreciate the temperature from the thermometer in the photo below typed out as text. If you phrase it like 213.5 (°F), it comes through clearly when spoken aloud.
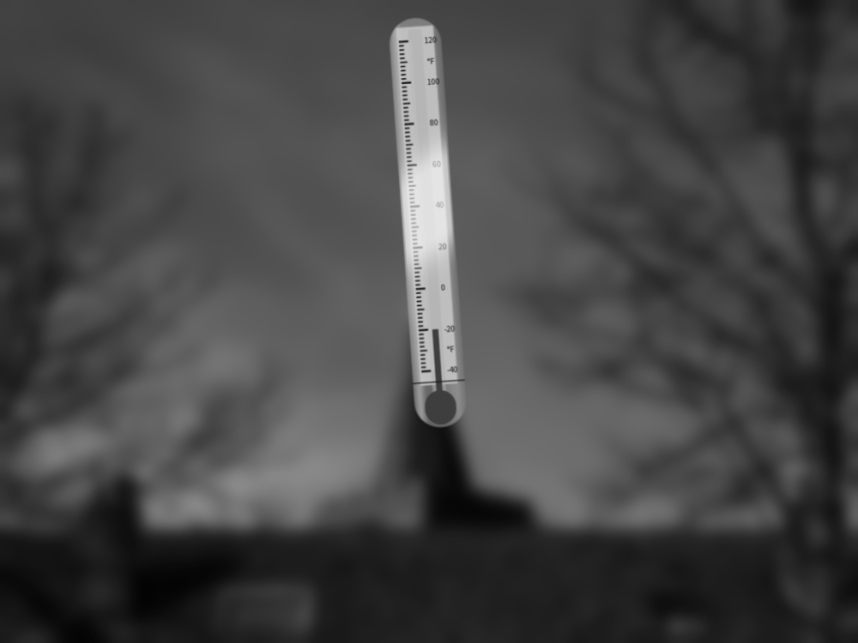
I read -20 (°F)
